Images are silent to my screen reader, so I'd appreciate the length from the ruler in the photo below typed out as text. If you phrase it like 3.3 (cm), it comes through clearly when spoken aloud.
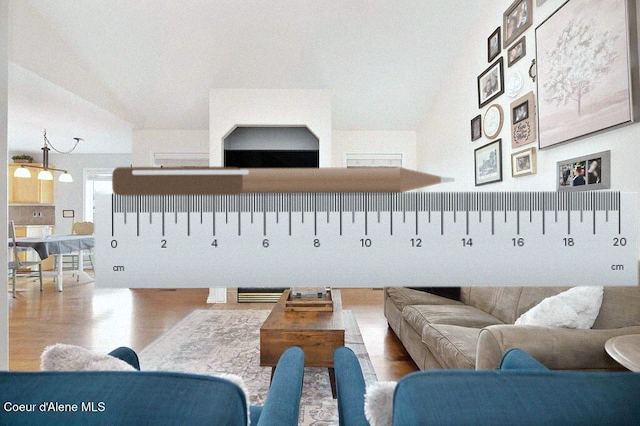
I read 13.5 (cm)
